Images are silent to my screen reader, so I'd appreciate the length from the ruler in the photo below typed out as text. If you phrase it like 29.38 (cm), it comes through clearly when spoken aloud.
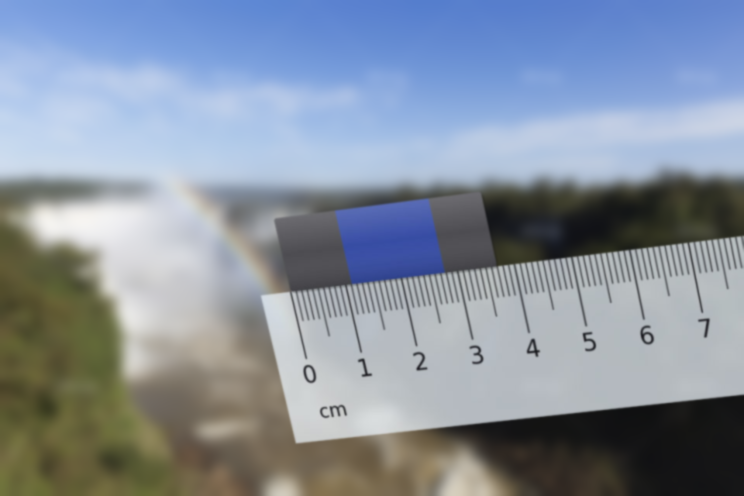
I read 3.7 (cm)
